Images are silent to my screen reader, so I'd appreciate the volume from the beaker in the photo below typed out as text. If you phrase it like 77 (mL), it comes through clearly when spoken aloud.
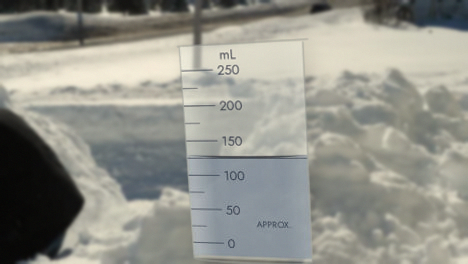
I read 125 (mL)
